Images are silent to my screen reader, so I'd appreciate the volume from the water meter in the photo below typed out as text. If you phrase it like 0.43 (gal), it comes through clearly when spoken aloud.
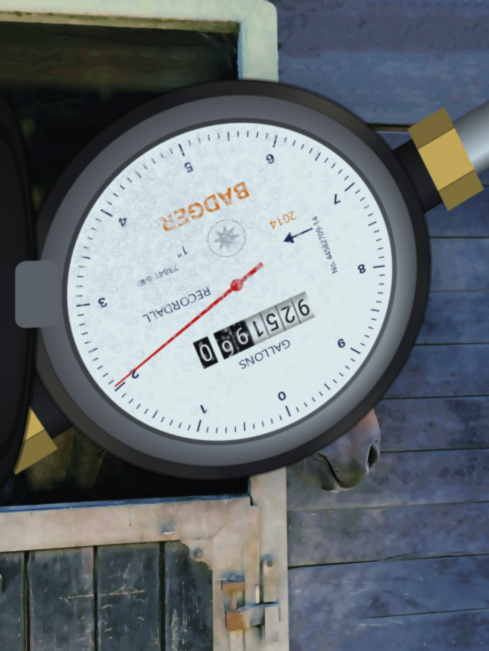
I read 9251962.0 (gal)
